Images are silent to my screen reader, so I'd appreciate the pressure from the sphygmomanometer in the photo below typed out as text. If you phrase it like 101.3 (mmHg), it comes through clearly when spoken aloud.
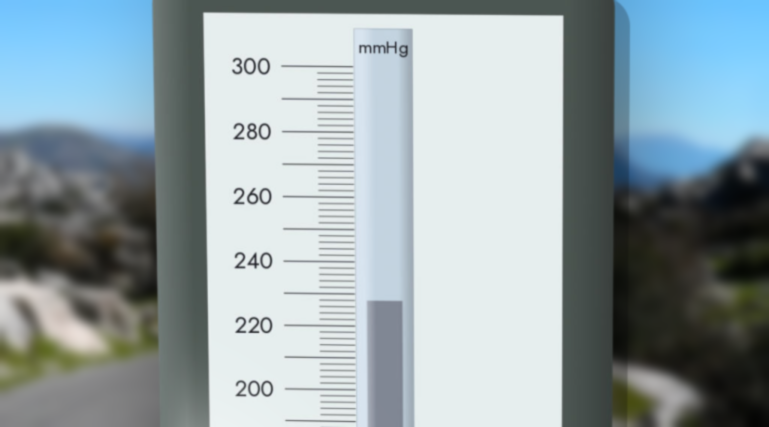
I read 228 (mmHg)
